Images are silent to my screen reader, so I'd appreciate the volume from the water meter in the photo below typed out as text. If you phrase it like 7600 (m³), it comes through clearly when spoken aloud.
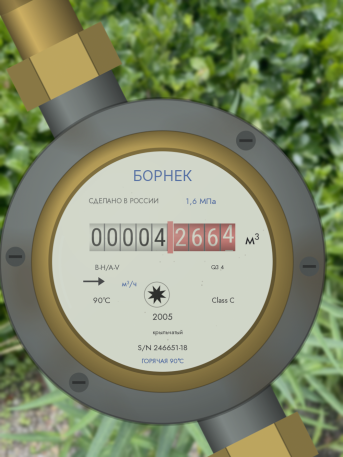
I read 4.2664 (m³)
